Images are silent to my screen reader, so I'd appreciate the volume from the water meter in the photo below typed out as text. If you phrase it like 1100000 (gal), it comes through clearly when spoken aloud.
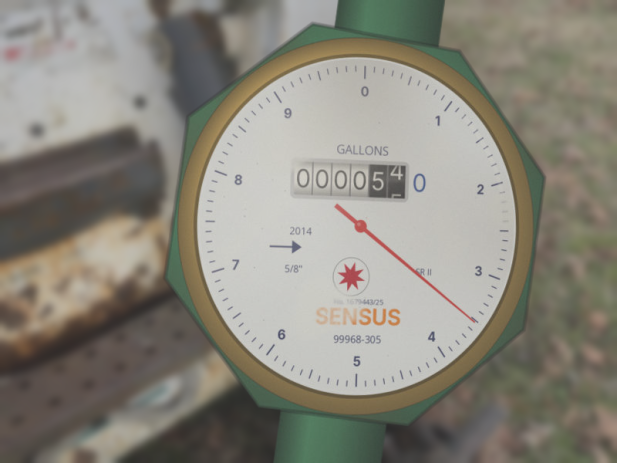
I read 543.5 (gal)
